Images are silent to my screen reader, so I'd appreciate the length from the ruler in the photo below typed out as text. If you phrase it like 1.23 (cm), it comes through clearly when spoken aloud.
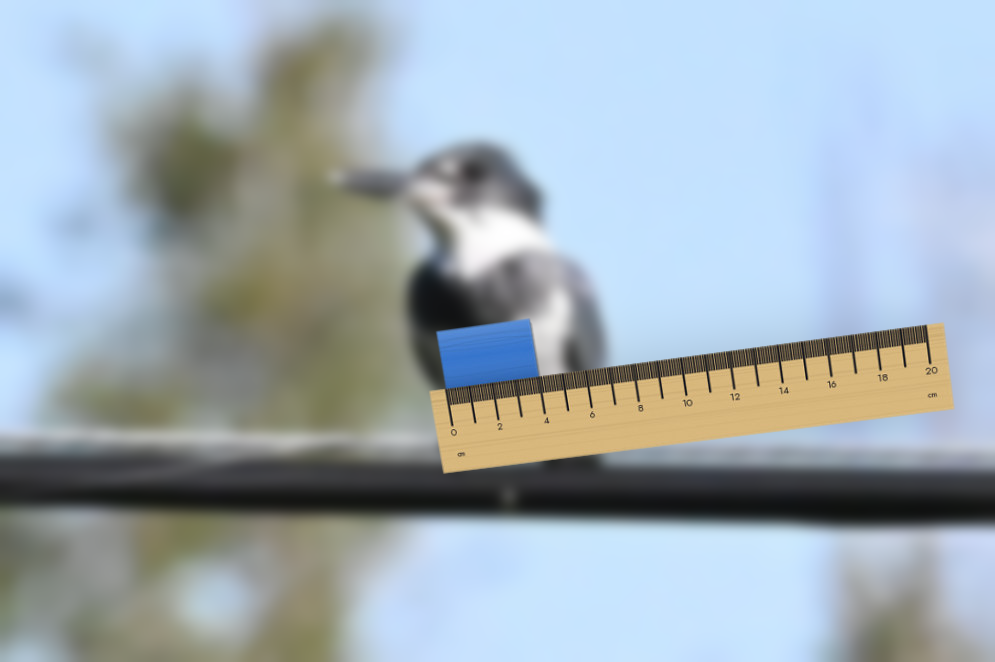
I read 4 (cm)
